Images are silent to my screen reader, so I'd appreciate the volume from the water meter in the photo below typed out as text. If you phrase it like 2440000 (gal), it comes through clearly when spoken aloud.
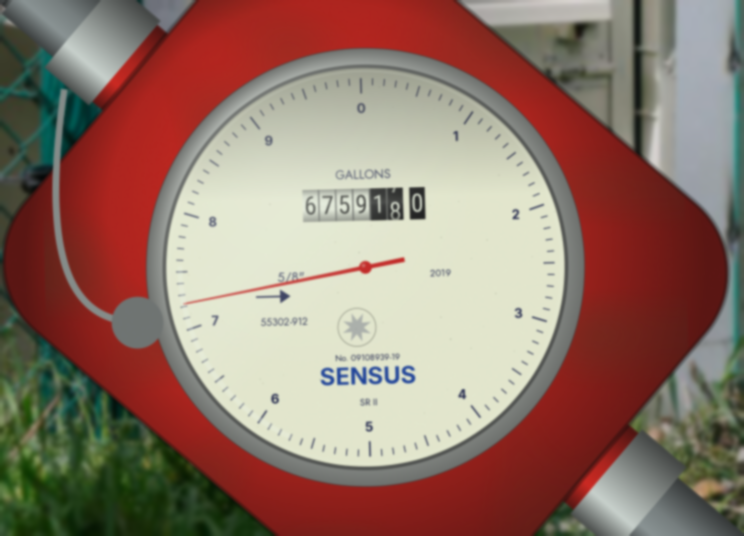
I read 6759177.2 (gal)
